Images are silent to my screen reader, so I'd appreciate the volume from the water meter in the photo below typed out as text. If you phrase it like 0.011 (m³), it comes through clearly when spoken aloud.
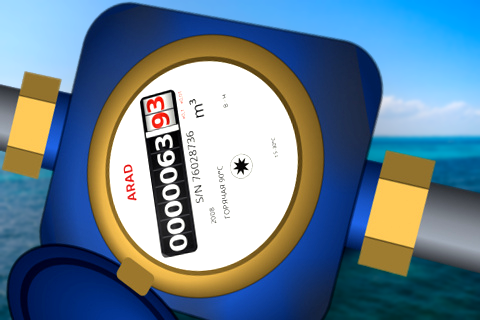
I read 63.93 (m³)
